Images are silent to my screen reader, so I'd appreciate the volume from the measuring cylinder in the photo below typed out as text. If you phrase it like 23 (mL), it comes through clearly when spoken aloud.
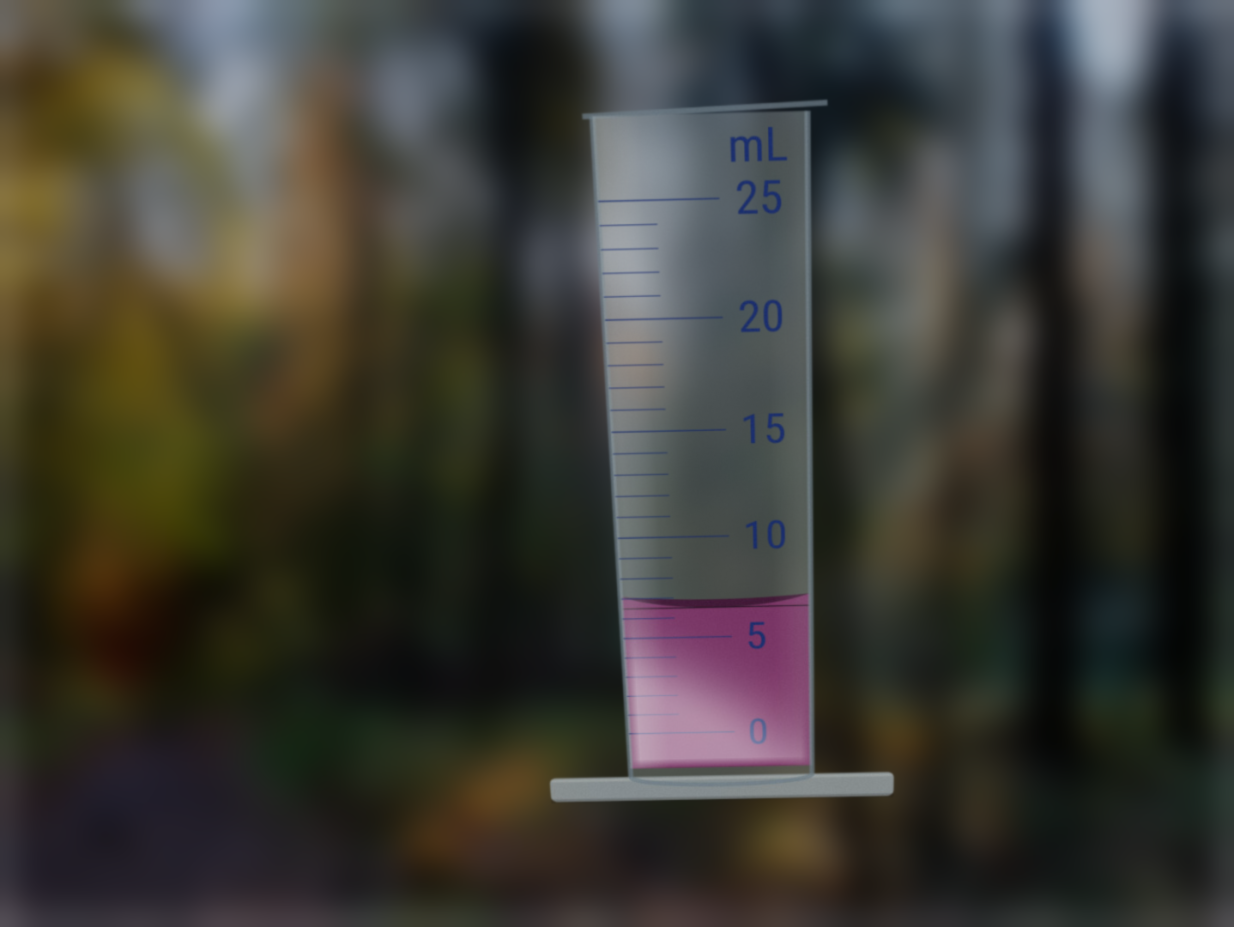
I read 6.5 (mL)
